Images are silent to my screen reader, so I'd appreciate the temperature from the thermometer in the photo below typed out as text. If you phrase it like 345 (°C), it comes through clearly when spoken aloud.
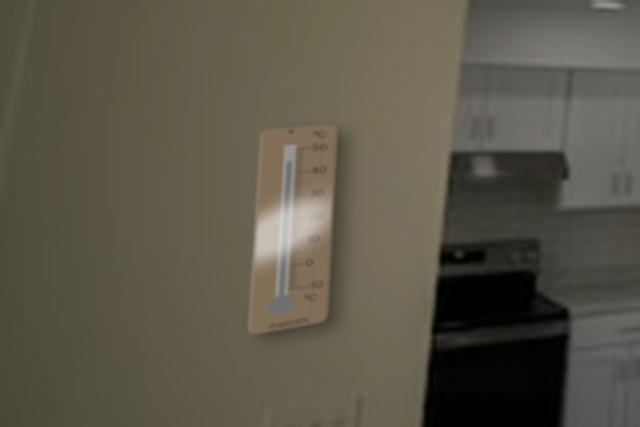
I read 45 (°C)
